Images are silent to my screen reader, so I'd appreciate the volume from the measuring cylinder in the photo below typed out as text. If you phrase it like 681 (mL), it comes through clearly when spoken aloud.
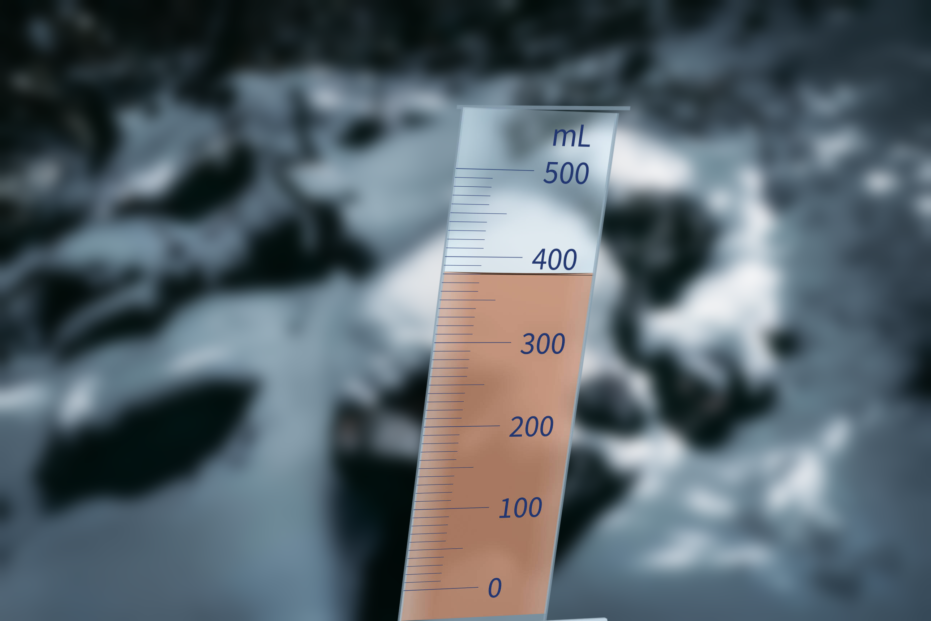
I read 380 (mL)
